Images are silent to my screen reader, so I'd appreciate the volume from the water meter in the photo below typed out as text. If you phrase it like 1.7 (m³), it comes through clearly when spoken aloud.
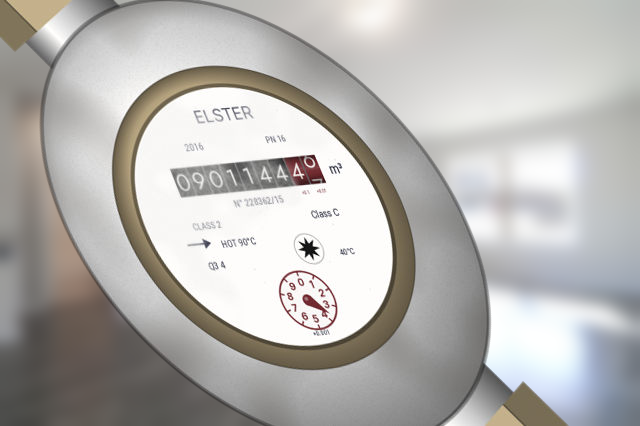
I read 901144.463 (m³)
